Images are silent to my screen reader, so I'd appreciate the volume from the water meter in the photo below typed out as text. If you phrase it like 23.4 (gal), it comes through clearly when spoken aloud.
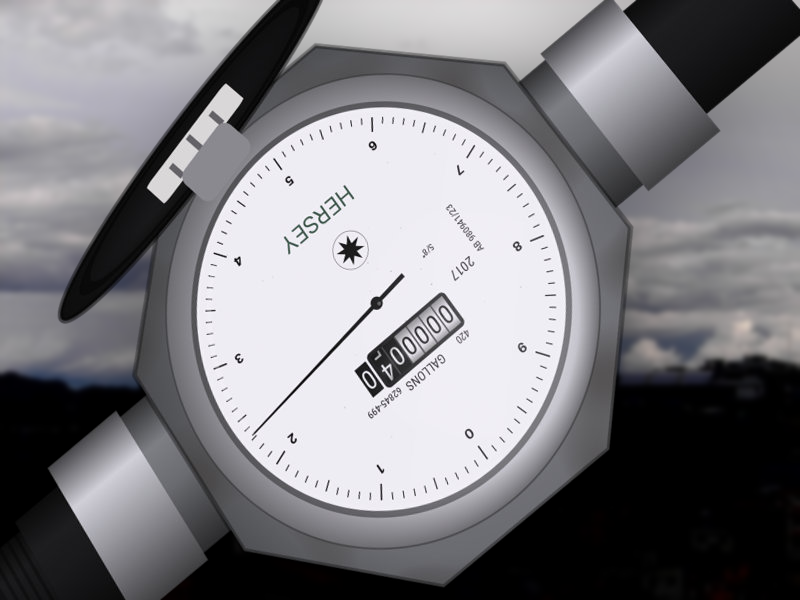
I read 42.3 (gal)
